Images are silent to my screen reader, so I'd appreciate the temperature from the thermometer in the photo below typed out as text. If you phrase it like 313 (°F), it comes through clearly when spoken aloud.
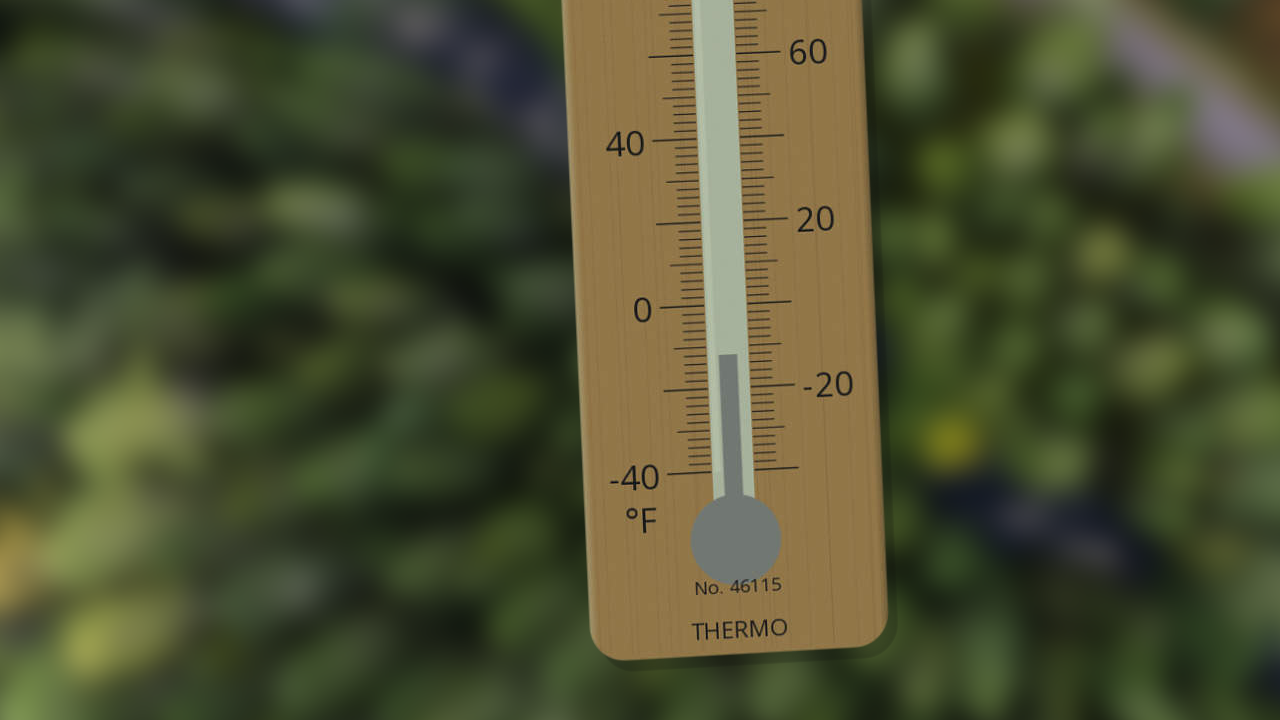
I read -12 (°F)
